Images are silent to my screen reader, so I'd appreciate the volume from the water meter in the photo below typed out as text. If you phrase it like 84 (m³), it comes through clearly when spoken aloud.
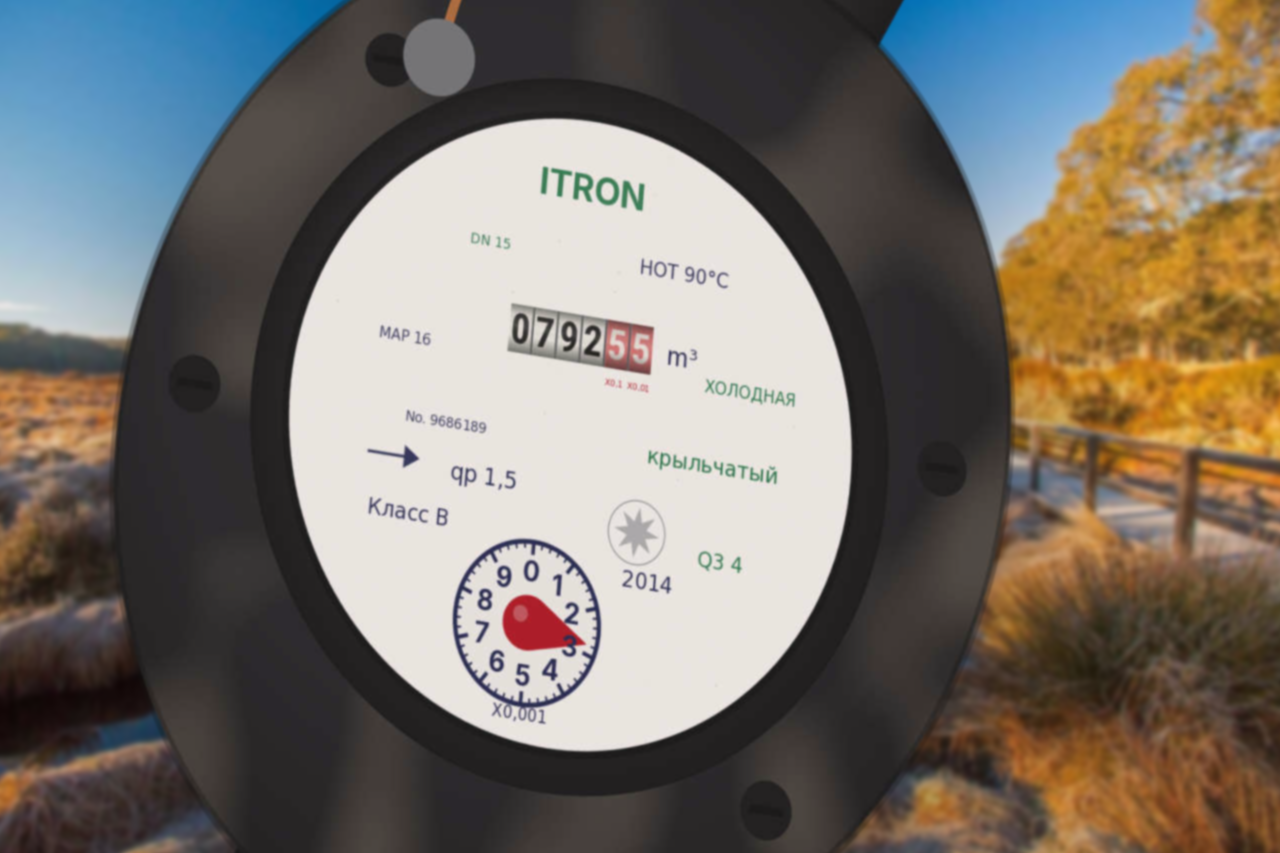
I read 792.552 (m³)
